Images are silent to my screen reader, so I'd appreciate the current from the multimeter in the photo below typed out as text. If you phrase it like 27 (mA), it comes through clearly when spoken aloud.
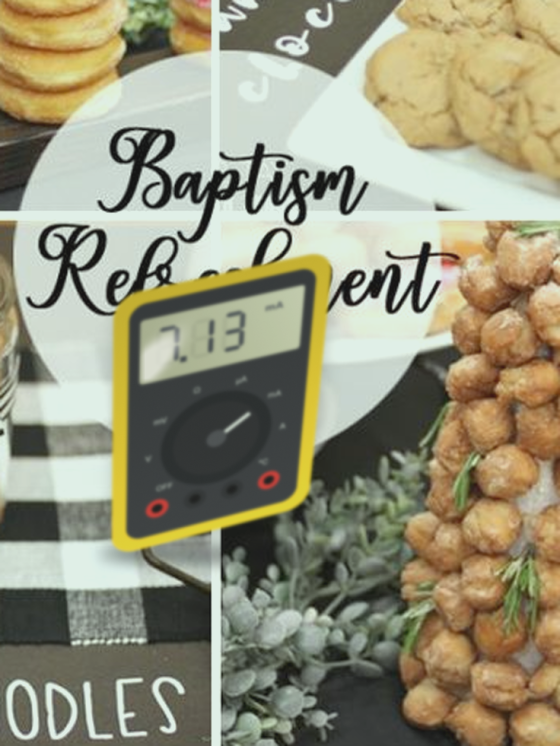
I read 7.13 (mA)
